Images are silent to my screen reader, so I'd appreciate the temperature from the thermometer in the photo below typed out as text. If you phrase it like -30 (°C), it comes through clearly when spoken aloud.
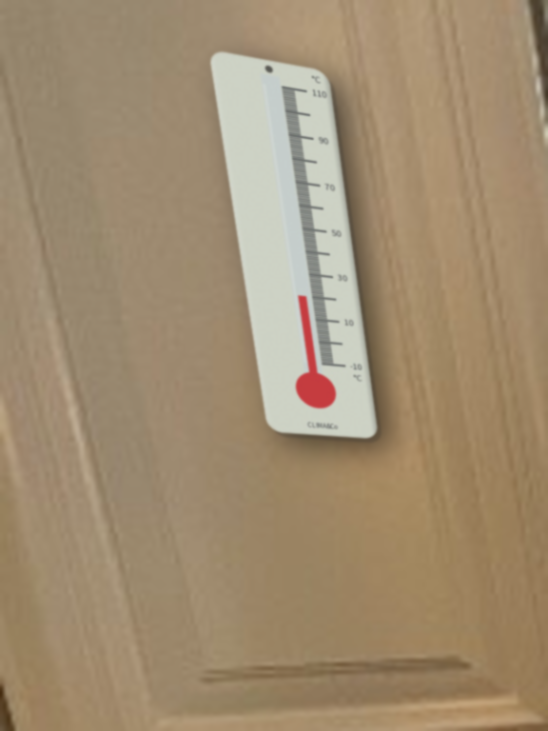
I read 20 (°C)
